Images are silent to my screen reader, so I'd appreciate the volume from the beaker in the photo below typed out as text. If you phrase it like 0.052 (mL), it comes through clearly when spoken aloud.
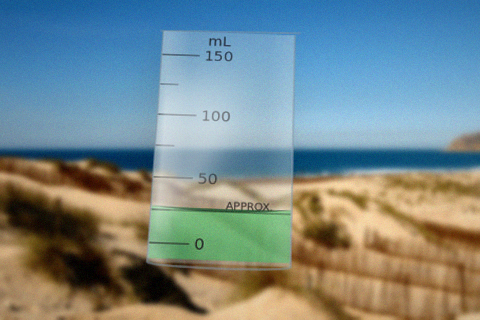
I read 25 (mL)
